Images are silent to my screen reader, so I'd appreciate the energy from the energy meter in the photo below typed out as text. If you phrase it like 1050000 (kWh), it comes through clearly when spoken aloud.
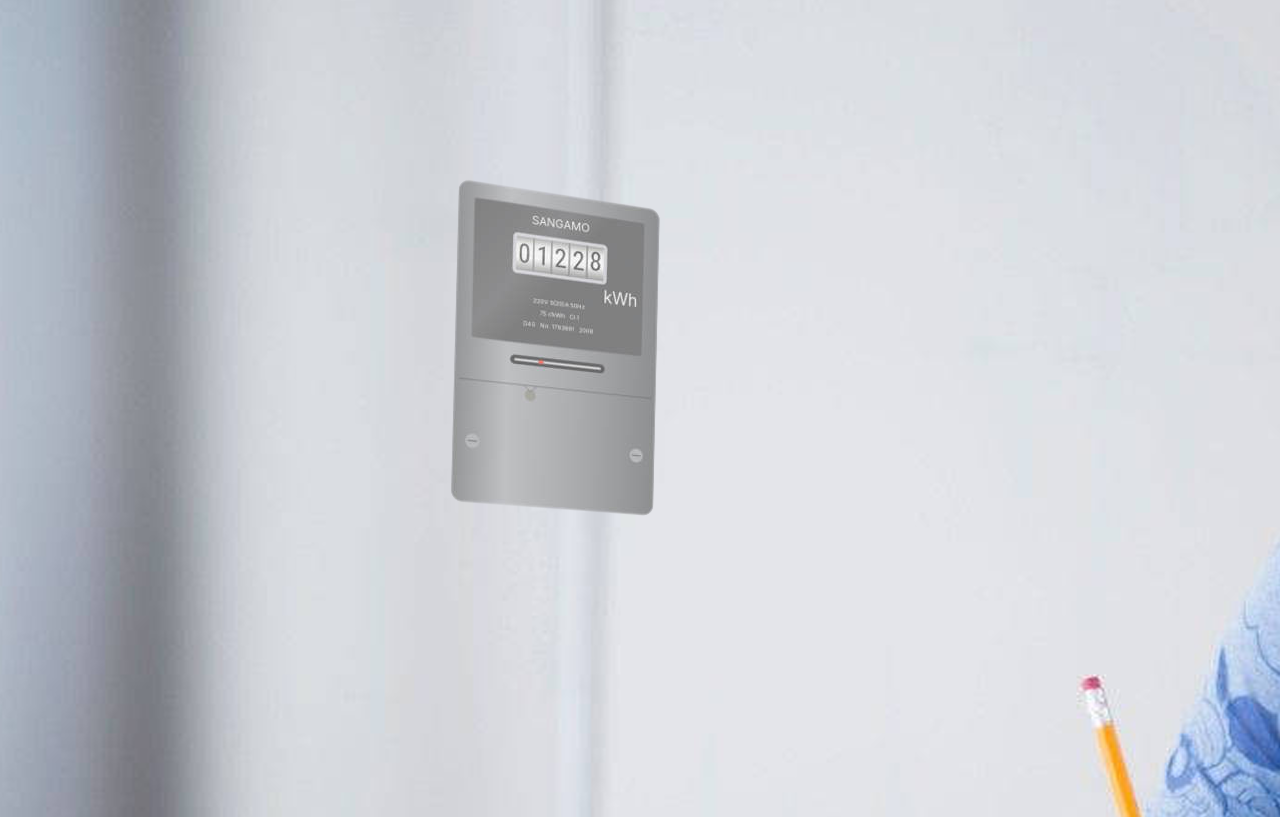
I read 1228 (kWh)
